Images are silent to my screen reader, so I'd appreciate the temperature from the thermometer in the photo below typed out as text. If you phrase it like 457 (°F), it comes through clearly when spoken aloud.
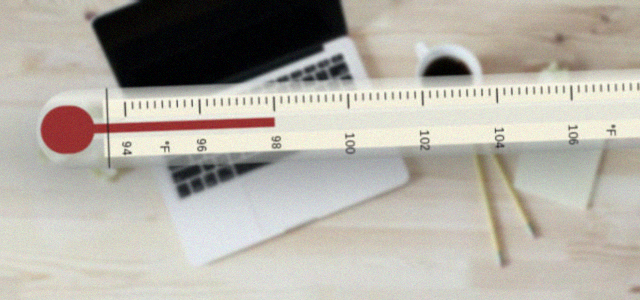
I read 98 (°F)
